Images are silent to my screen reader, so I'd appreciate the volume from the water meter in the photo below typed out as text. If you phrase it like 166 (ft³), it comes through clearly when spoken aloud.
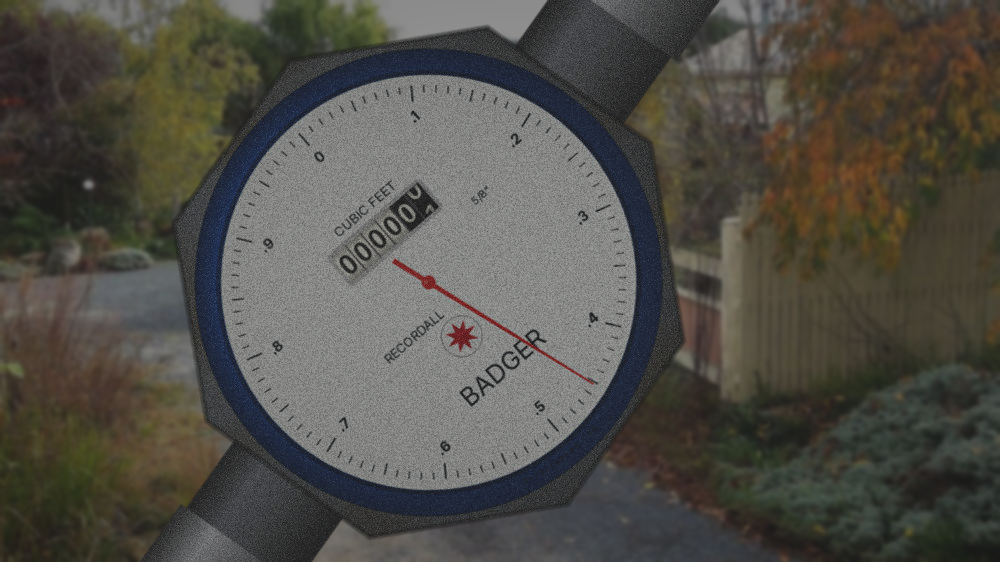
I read 0.45 (ft³)
